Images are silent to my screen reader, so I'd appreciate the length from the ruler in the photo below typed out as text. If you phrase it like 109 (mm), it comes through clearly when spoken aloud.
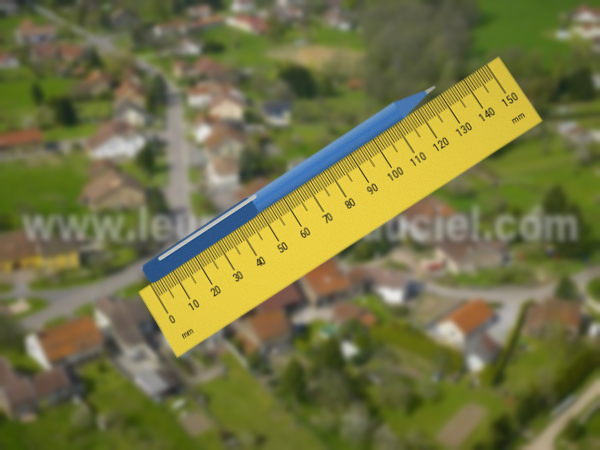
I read 130 (mm)
